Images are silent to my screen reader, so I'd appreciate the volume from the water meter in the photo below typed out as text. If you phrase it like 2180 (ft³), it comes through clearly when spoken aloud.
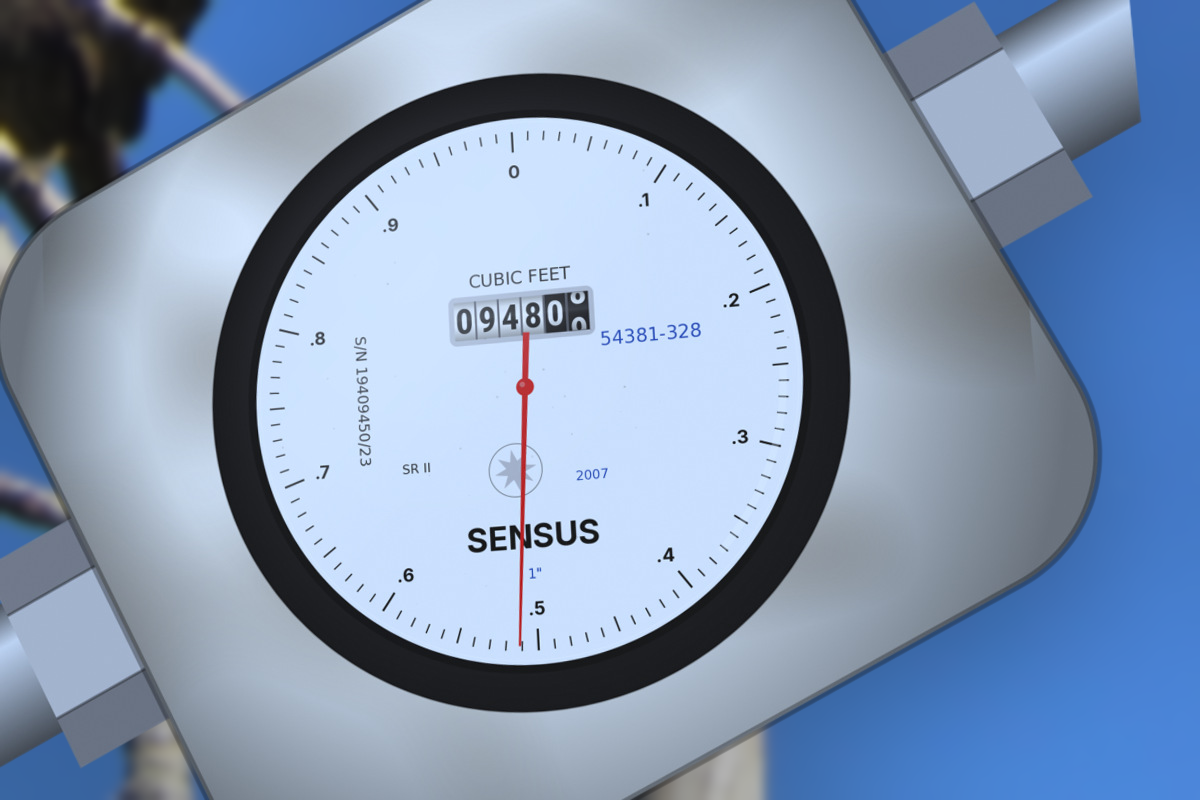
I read 94808.51 (ft³)
